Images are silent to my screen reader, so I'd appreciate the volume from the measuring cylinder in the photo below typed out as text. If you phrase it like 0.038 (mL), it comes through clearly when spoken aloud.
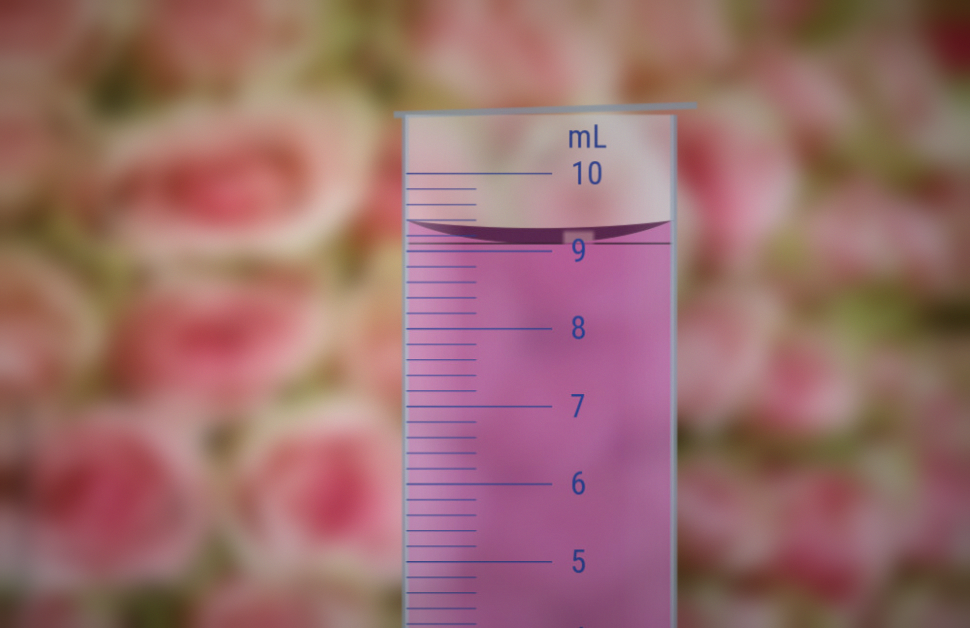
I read 9.1 (mL)
